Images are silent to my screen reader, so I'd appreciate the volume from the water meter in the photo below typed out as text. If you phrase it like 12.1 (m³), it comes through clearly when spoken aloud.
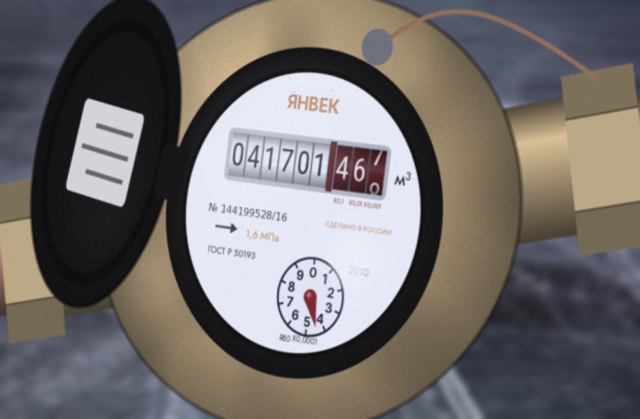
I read 41701.4674 (m³)
